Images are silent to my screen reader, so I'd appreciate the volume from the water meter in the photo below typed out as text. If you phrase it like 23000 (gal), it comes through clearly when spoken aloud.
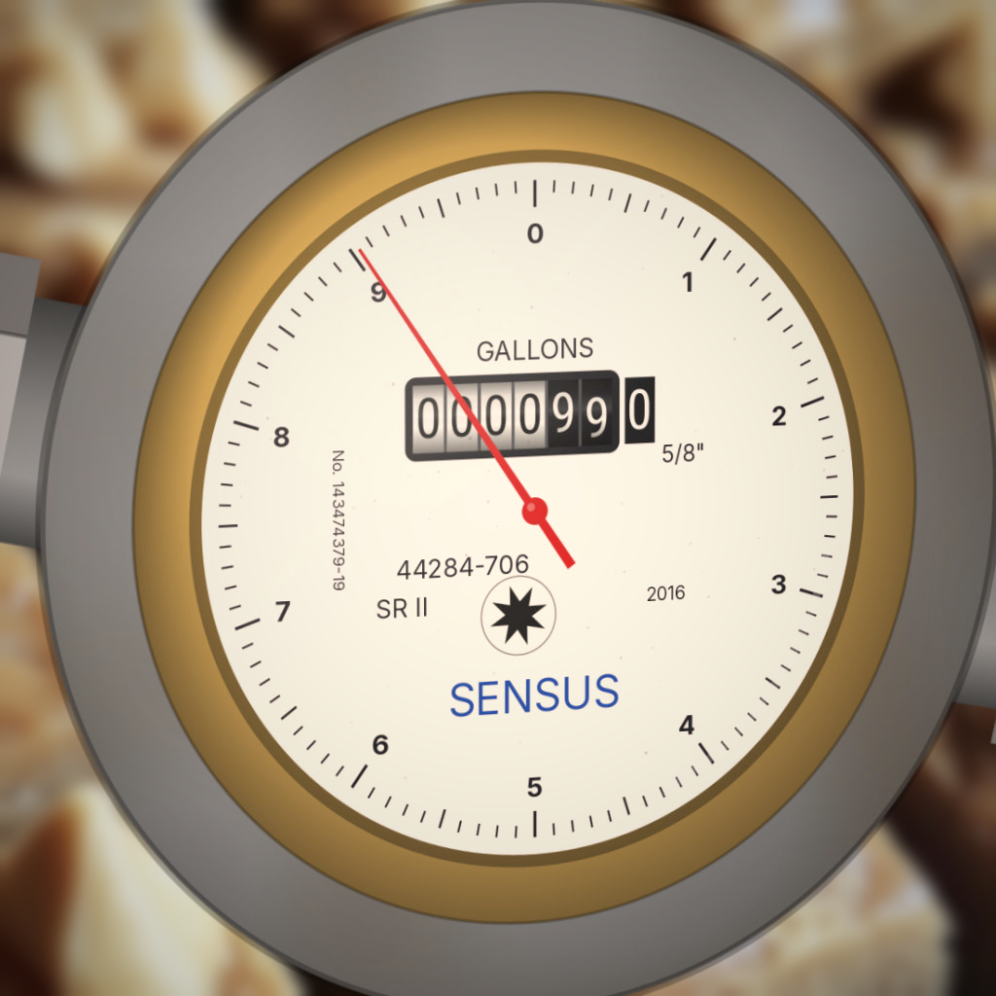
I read 989.0 (gal)
